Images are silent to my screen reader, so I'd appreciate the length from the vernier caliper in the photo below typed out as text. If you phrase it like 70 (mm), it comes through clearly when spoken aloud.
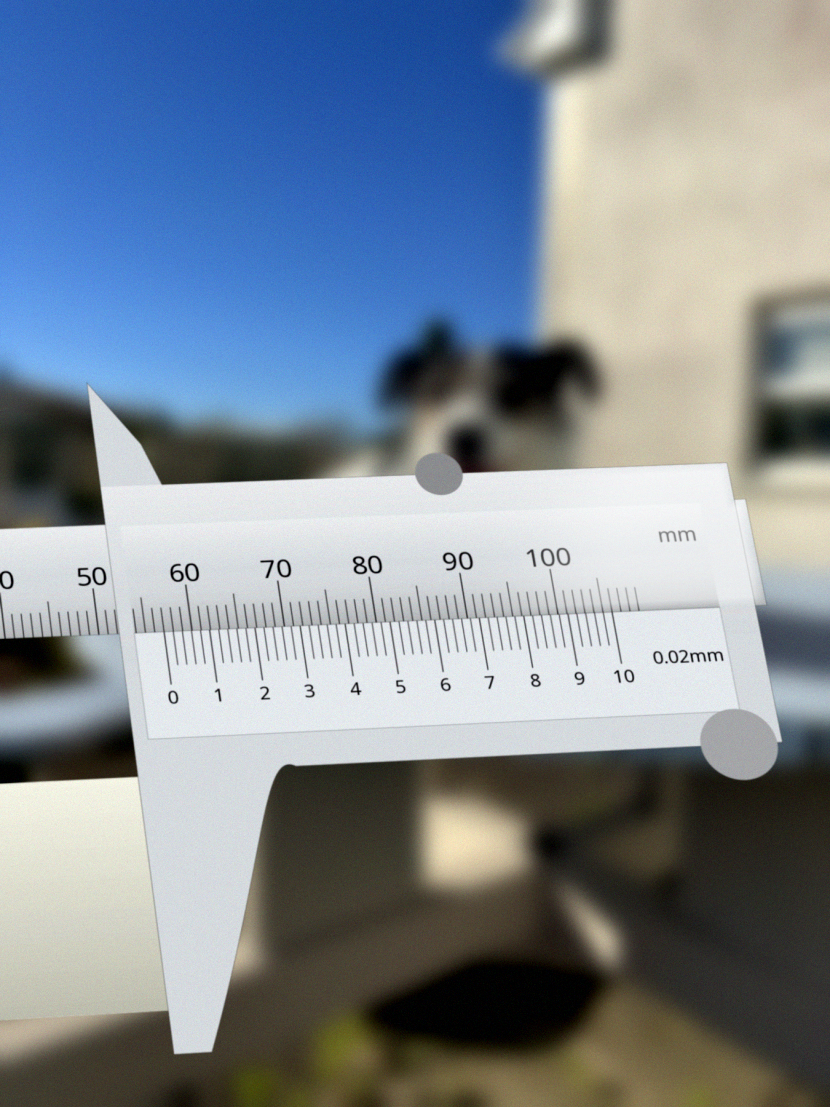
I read 57.0 (mm)
